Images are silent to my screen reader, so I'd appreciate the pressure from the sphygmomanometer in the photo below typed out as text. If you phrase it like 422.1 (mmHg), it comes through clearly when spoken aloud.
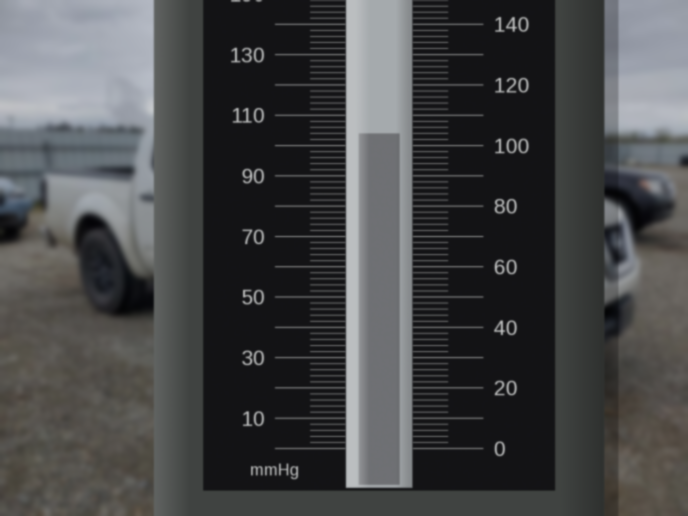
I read 104 (mmHg)
